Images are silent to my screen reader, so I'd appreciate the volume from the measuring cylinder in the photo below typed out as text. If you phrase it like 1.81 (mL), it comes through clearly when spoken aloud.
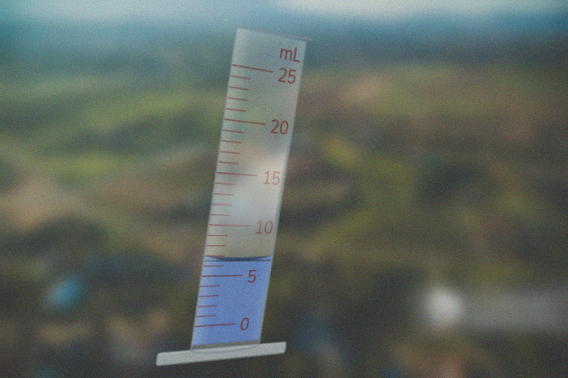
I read 6.5 (mL)
